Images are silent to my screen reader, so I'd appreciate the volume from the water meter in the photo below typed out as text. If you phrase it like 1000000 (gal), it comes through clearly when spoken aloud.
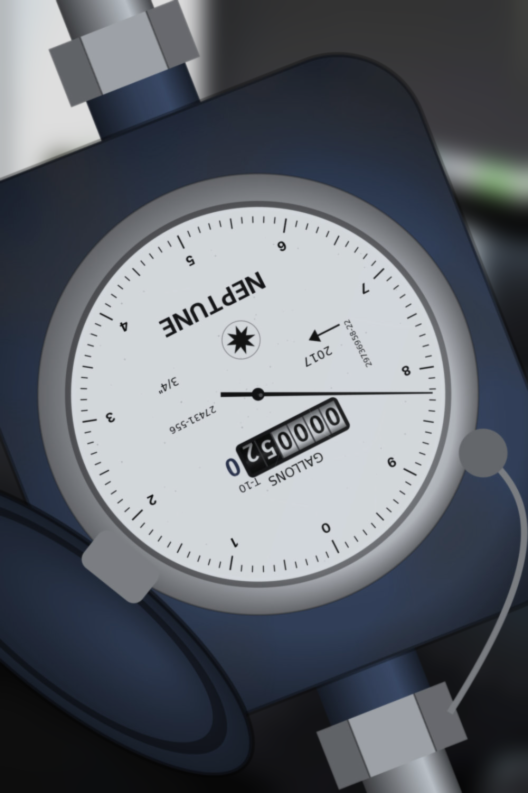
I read 518.2 (gal)
